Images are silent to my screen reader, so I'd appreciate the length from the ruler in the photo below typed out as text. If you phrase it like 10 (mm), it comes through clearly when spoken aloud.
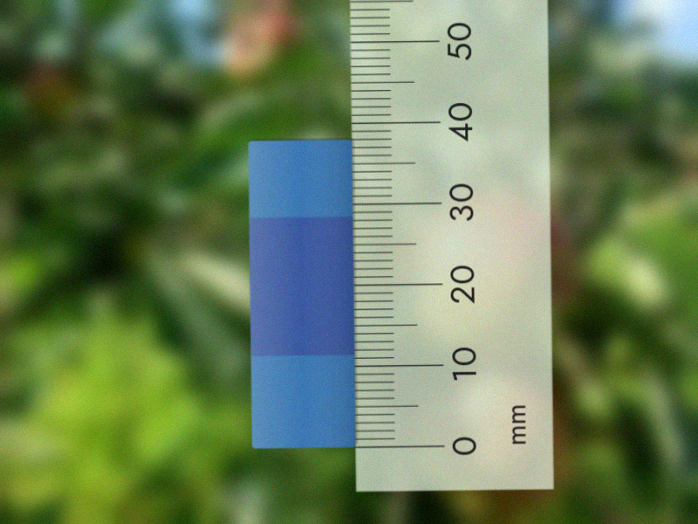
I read 38 (mm)
